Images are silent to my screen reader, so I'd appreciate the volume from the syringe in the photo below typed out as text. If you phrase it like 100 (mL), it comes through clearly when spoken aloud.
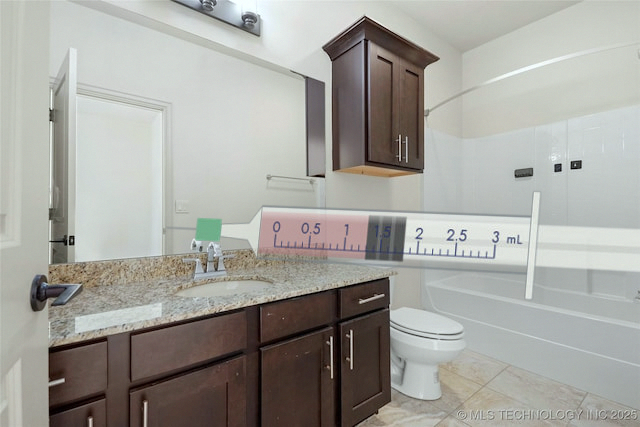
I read 1.3 (mL)
